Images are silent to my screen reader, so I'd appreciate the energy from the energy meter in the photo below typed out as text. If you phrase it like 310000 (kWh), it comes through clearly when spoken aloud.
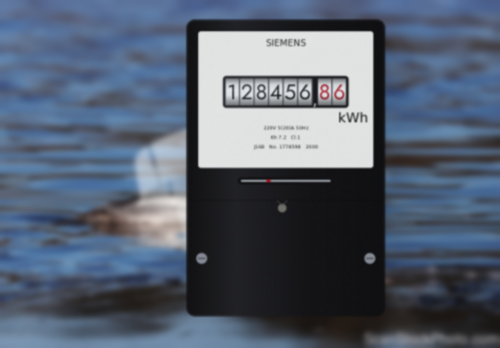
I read 128456.86 (kWh)
